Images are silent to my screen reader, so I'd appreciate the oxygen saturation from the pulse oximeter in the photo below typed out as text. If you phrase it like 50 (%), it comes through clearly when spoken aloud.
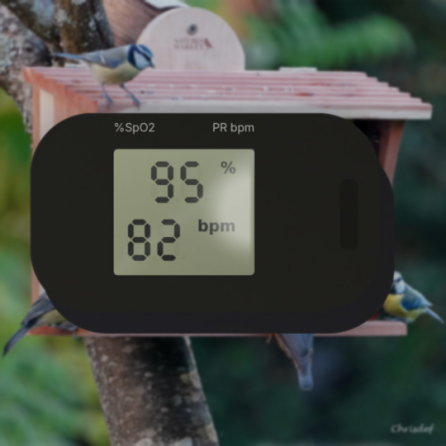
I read 95 (%)
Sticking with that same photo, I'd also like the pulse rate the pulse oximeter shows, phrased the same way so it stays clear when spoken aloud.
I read 82 (bpm)
